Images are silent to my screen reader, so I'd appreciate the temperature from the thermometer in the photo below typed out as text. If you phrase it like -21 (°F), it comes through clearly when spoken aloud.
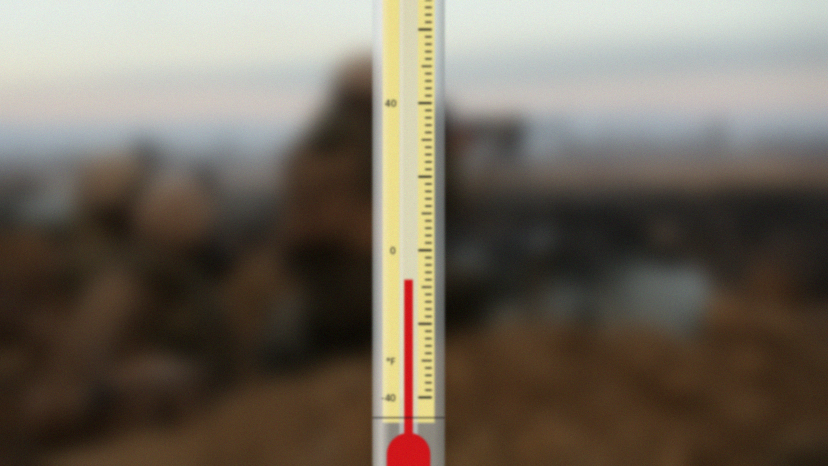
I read -8 (°F)
